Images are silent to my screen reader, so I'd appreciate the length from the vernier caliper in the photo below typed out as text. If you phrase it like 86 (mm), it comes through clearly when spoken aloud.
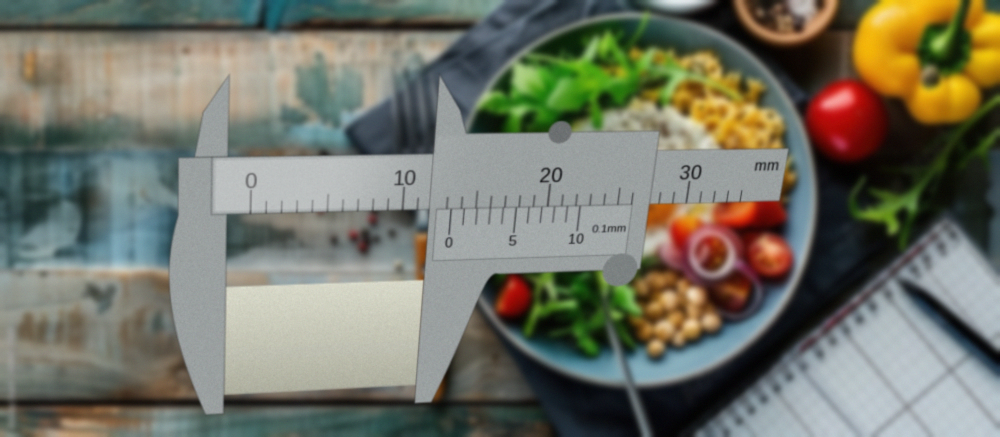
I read 13.3 (mm)
